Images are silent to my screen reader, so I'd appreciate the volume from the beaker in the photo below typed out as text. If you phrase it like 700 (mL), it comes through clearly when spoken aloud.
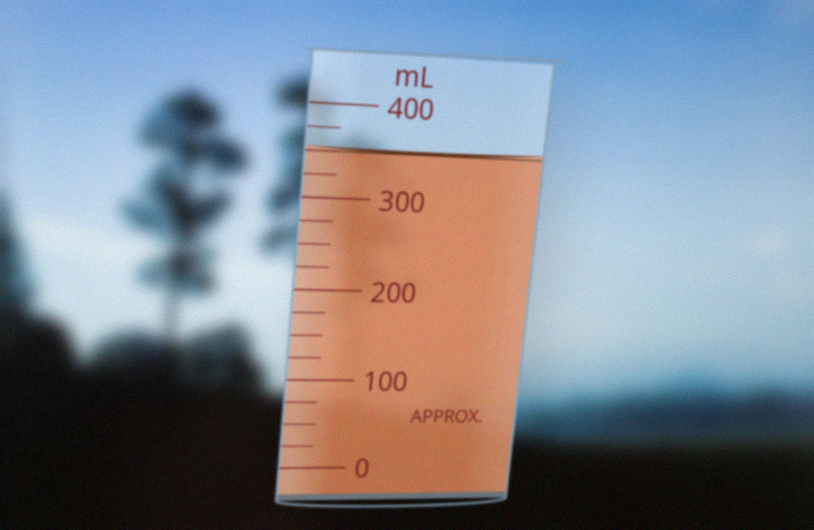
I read 350 (mL)
